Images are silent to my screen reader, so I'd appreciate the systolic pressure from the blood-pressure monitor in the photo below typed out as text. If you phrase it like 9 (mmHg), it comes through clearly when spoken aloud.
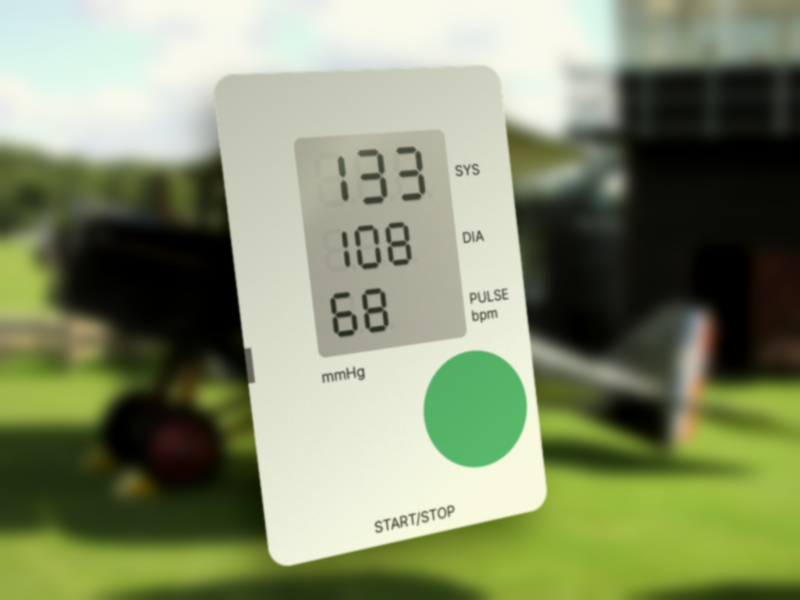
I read 133 (mmHg)
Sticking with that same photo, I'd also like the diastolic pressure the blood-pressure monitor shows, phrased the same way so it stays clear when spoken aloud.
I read 108 (mmHg)
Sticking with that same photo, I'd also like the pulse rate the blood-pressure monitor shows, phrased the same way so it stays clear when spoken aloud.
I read 68 (bpm)
